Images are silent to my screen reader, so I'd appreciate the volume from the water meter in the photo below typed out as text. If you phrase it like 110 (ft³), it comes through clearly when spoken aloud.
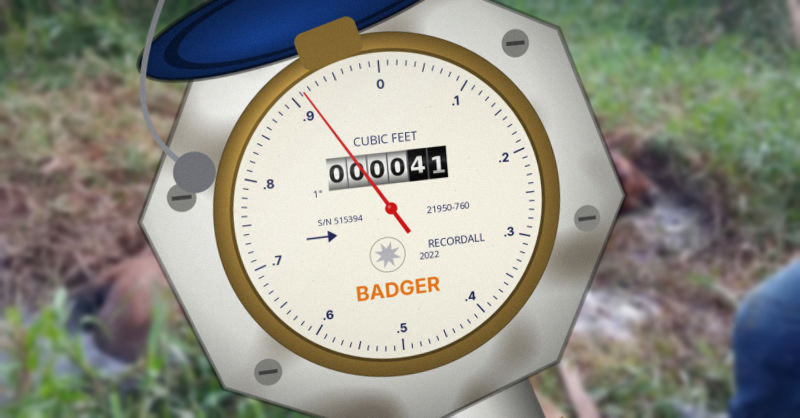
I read 40.91 (ft³)
